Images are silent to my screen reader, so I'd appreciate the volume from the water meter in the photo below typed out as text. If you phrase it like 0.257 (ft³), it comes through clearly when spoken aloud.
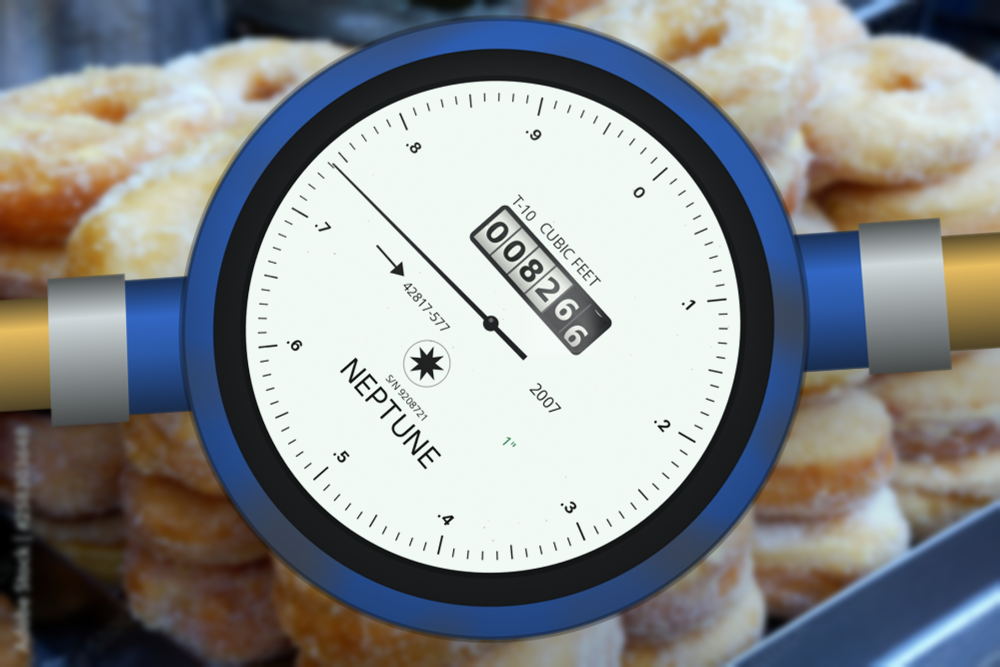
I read 8265.74 (ft³)
